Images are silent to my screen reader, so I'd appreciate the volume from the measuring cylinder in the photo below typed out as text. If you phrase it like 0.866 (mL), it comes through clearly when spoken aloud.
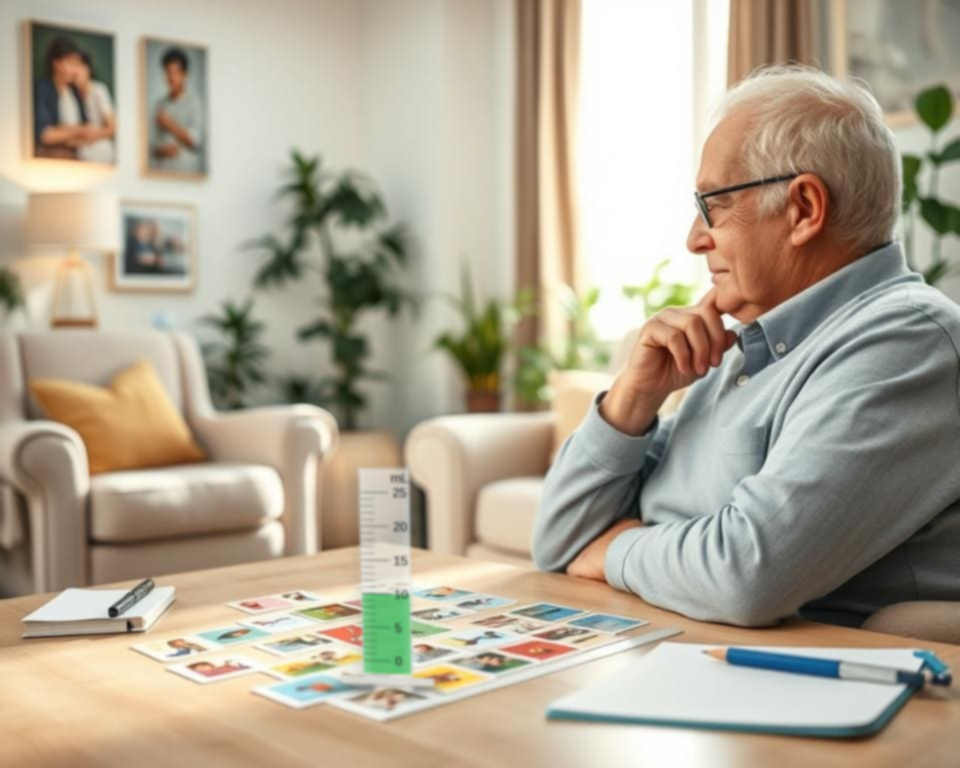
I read 10 (mL)
